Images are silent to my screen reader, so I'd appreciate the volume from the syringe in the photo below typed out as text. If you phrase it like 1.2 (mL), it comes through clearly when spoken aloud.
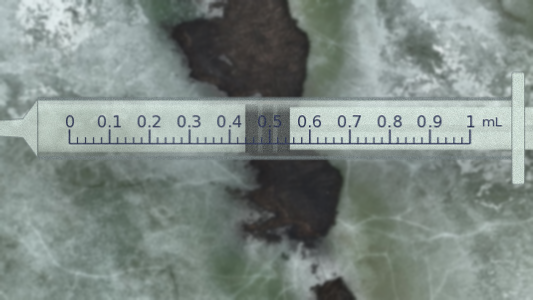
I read 0.44 (mL)
